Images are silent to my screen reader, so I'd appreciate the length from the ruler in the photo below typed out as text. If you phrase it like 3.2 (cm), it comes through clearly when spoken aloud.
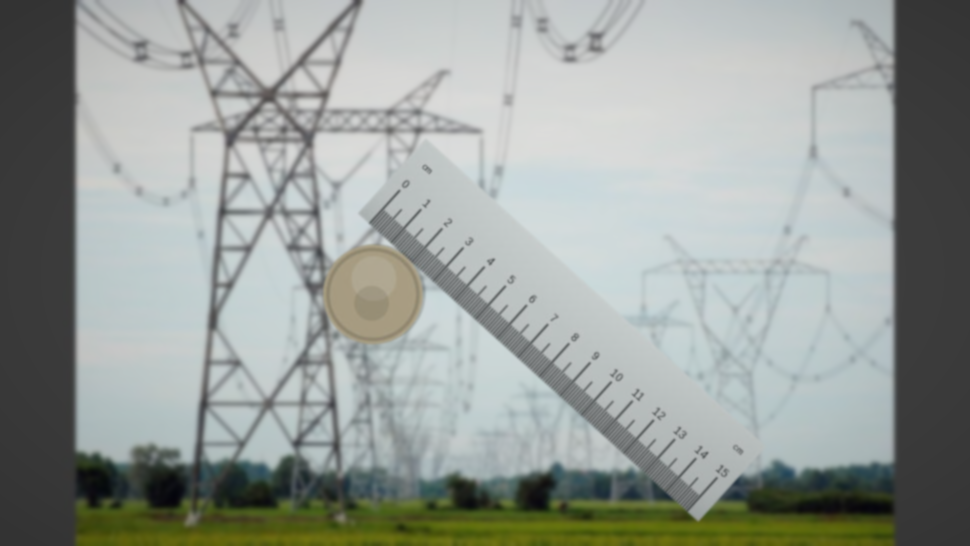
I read 3.5 (cm)
